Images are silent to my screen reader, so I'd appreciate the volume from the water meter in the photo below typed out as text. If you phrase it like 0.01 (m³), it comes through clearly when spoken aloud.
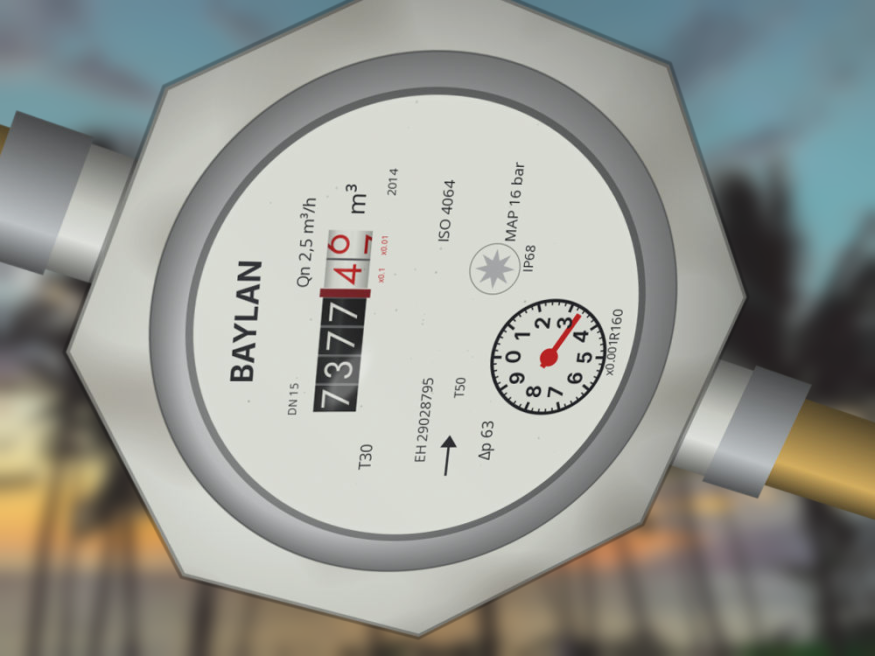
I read 7377.463 (m³)
